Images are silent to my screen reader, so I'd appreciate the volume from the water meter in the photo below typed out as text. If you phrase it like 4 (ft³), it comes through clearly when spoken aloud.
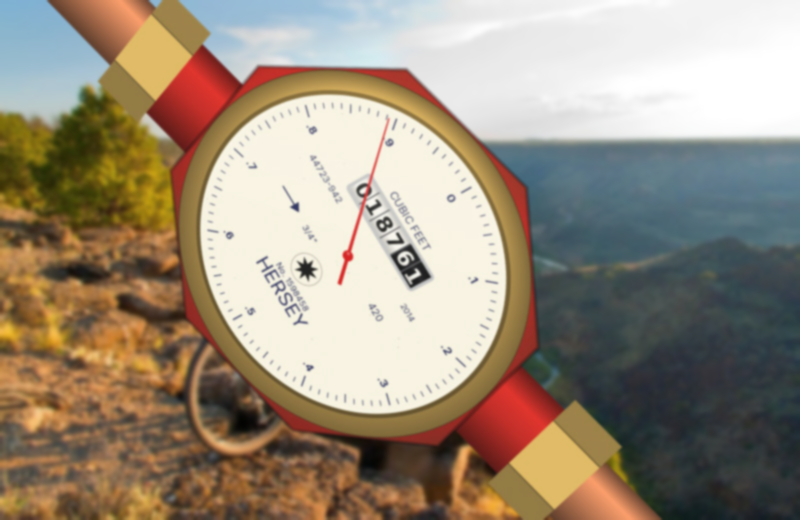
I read 18760.89 (ft³)
